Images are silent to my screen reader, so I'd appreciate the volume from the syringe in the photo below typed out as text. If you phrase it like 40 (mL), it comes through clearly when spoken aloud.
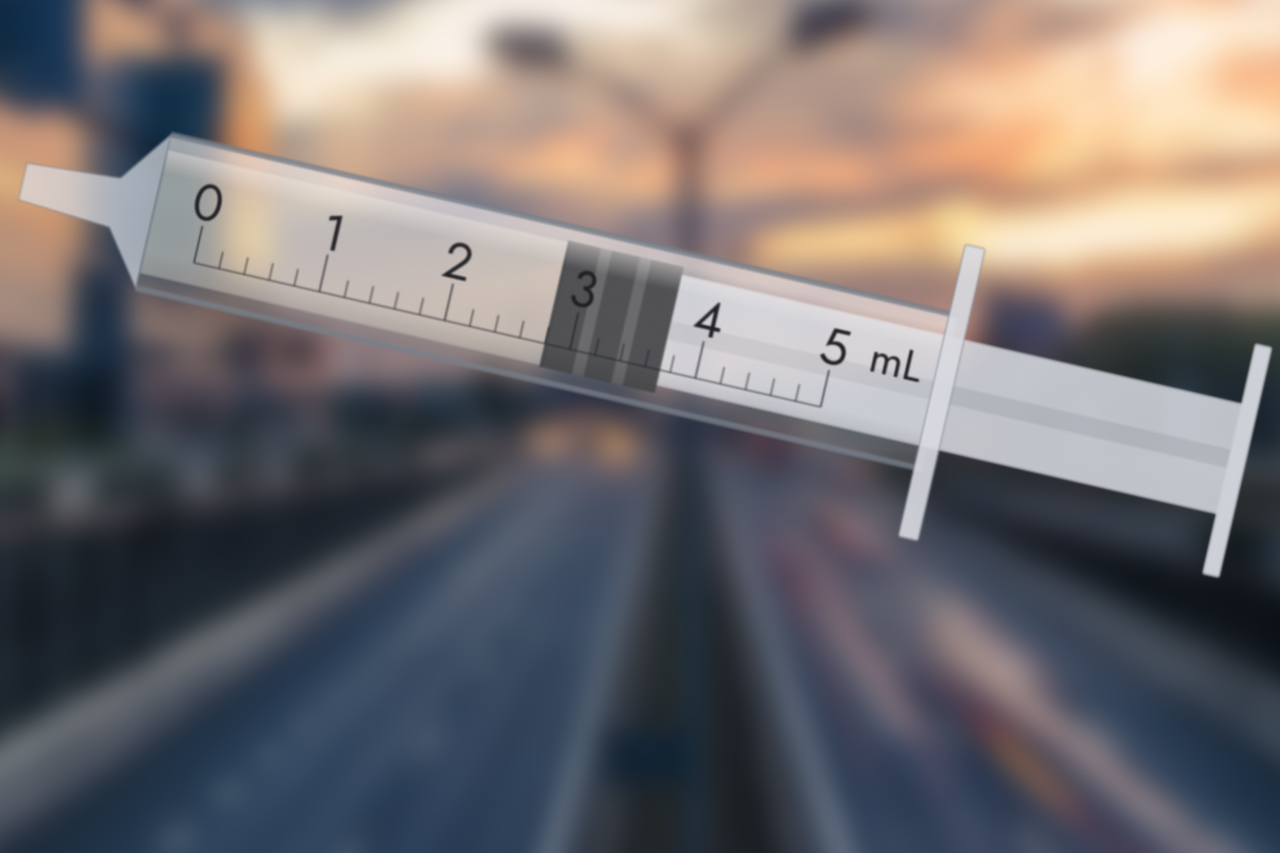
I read 2.8 (mL)
